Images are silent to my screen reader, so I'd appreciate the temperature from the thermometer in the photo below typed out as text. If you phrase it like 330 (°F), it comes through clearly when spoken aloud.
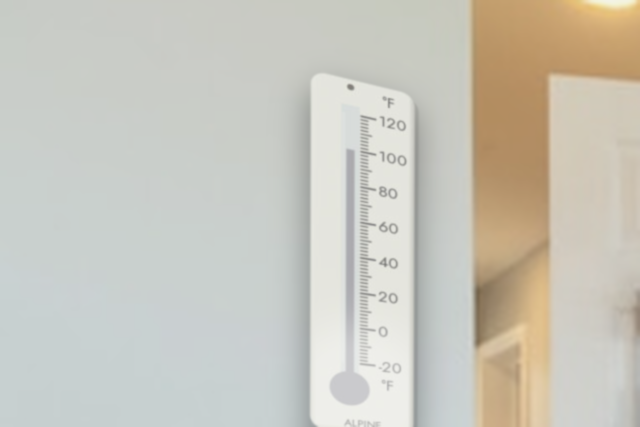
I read 100 (°F)
